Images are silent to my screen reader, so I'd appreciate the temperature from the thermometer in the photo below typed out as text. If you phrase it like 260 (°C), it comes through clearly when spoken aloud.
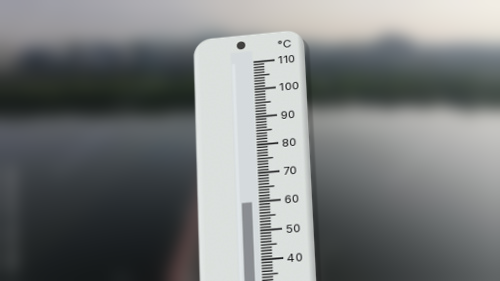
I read 60 (°C)
